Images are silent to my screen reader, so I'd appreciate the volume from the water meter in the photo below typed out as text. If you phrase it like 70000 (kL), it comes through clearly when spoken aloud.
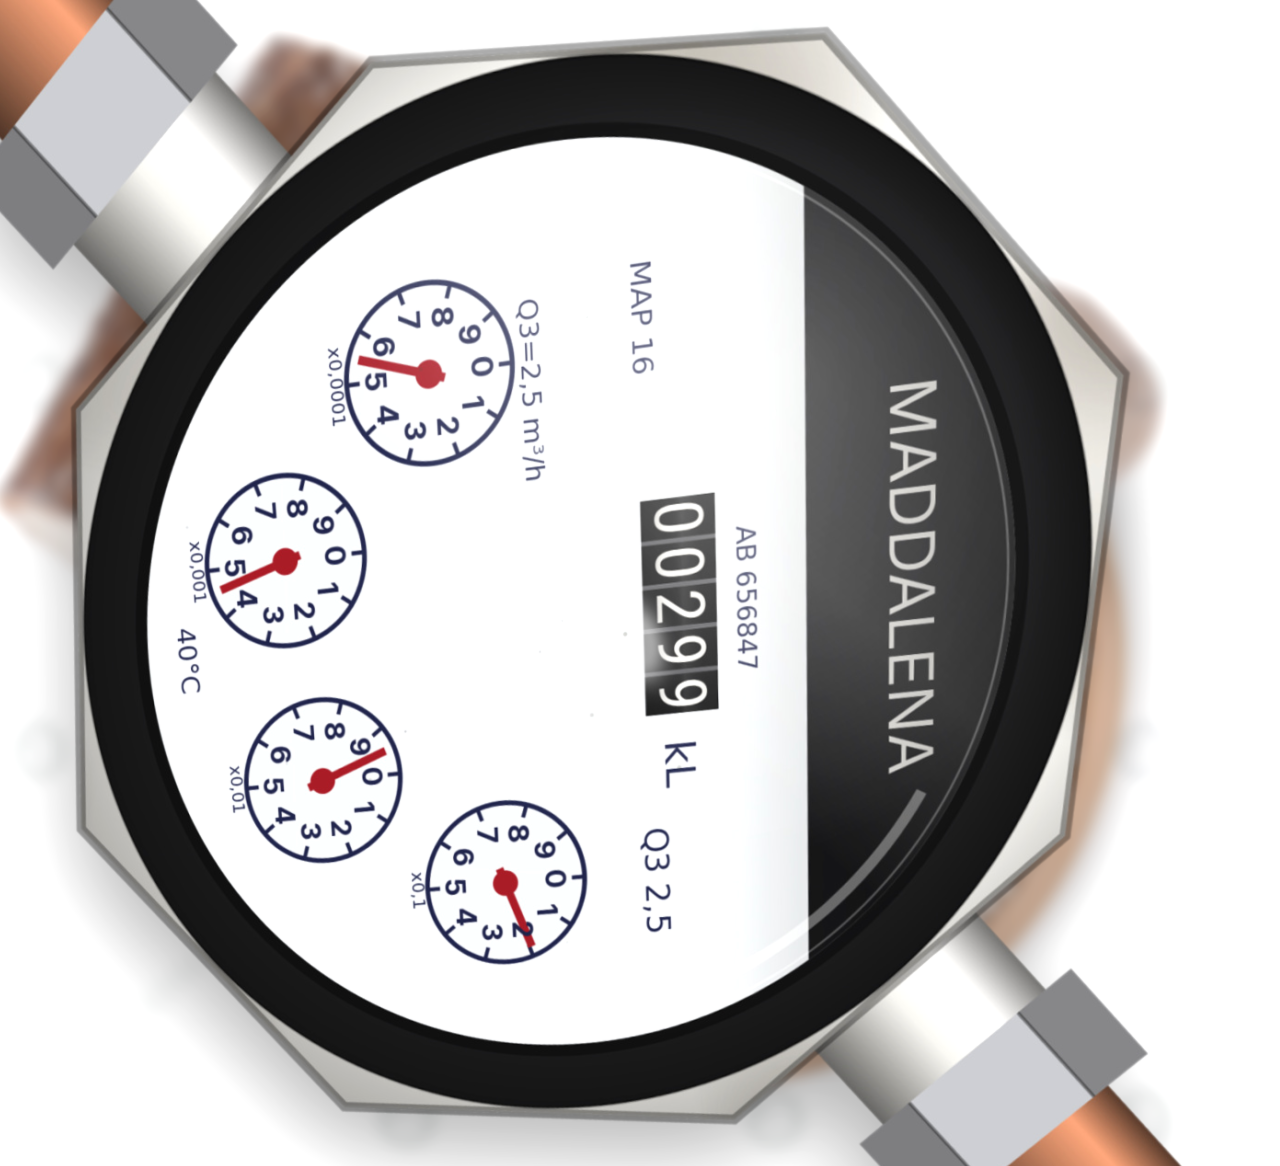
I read 299.1945 (kL)
